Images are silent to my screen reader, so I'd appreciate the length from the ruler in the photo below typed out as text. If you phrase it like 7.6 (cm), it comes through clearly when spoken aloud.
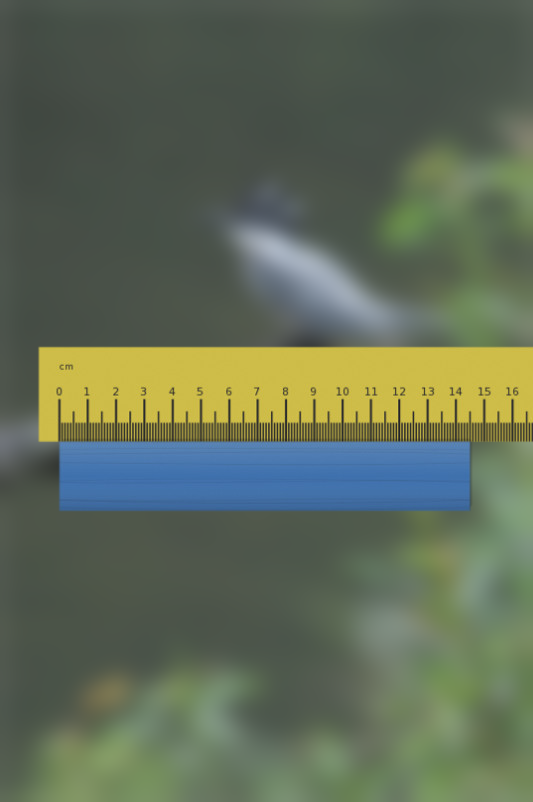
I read 14.5 (cm)
